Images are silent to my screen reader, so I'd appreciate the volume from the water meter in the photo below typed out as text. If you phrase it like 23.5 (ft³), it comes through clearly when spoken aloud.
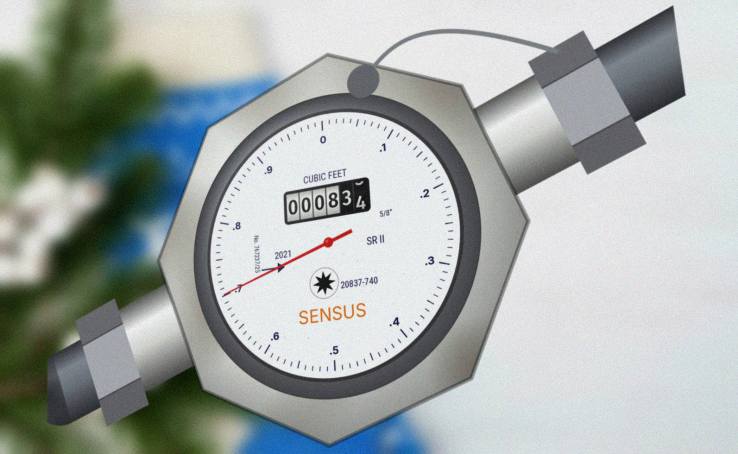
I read 833.70 (ft³)
